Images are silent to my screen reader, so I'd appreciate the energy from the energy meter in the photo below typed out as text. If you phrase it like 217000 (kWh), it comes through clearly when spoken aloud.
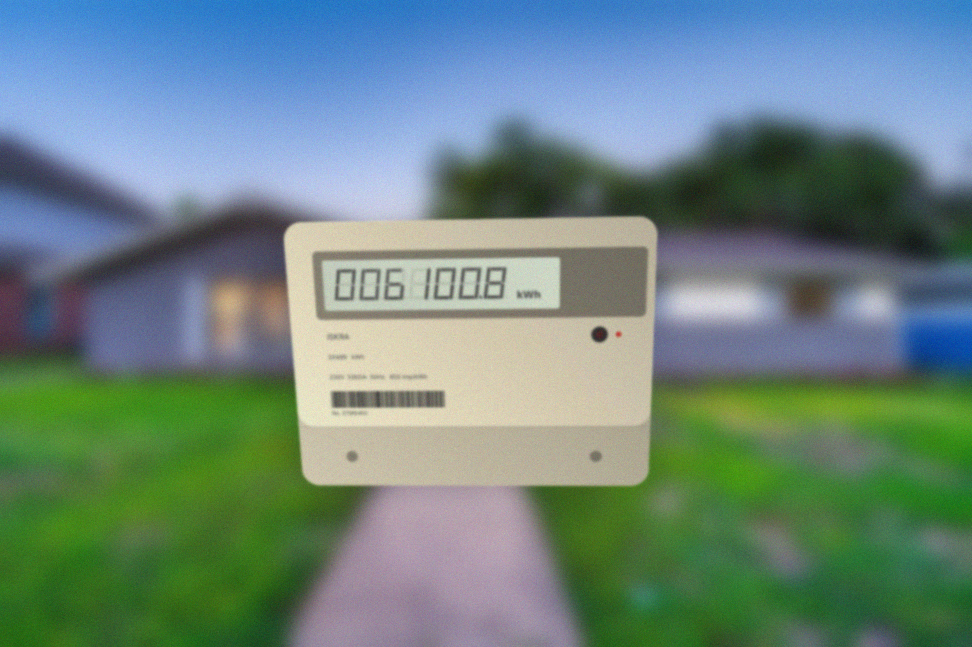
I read 6100.8 (kWh)
